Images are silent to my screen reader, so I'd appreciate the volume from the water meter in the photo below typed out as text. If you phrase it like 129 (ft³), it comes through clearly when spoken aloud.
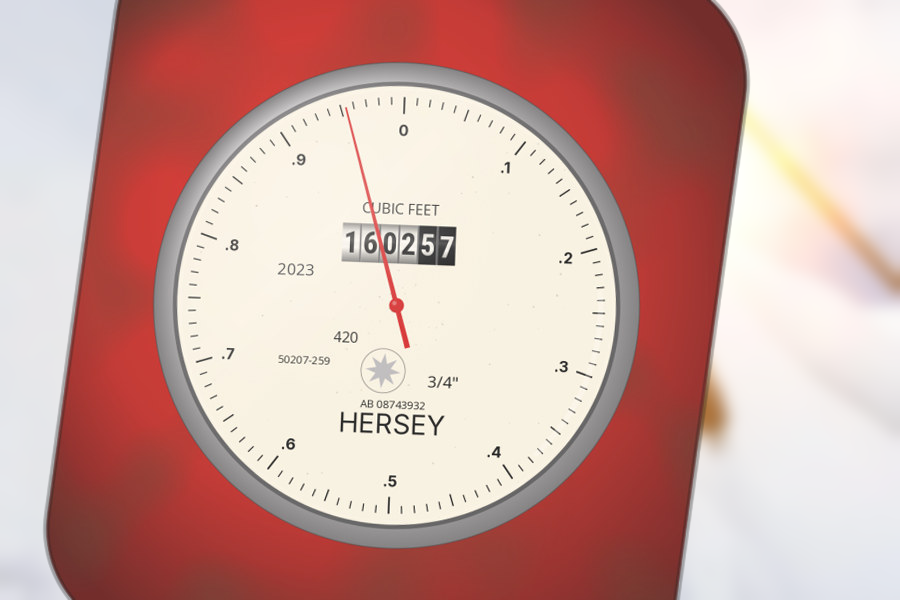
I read 160256.95 (ft³)
